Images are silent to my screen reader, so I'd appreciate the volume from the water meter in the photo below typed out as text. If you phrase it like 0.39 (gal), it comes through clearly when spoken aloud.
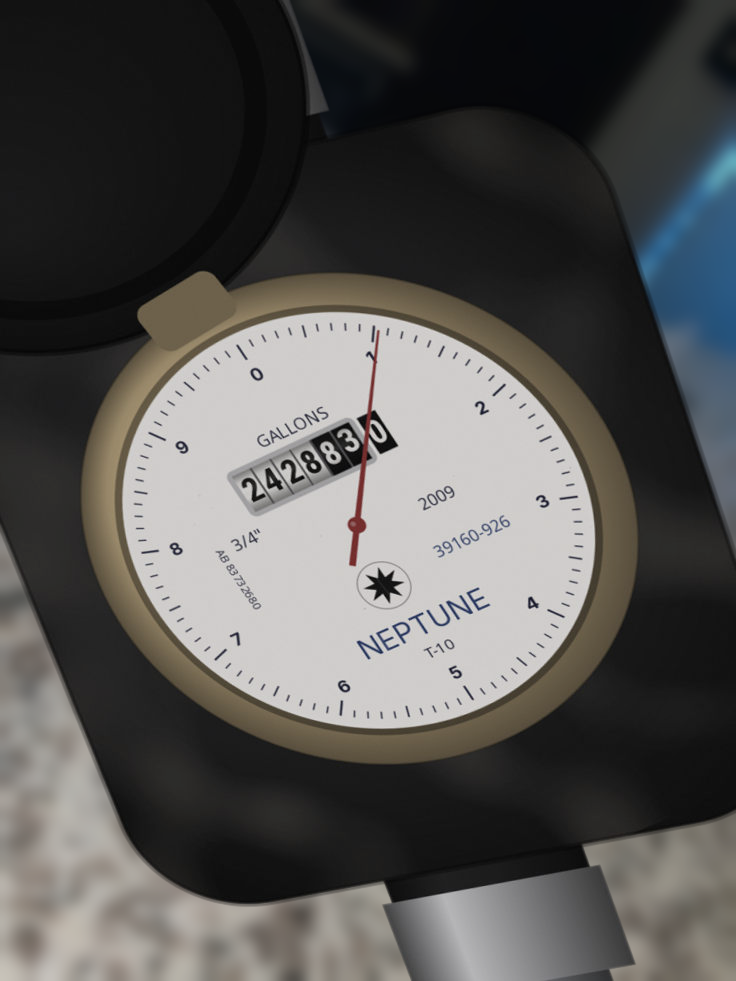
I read 2428831.0 (gal)
